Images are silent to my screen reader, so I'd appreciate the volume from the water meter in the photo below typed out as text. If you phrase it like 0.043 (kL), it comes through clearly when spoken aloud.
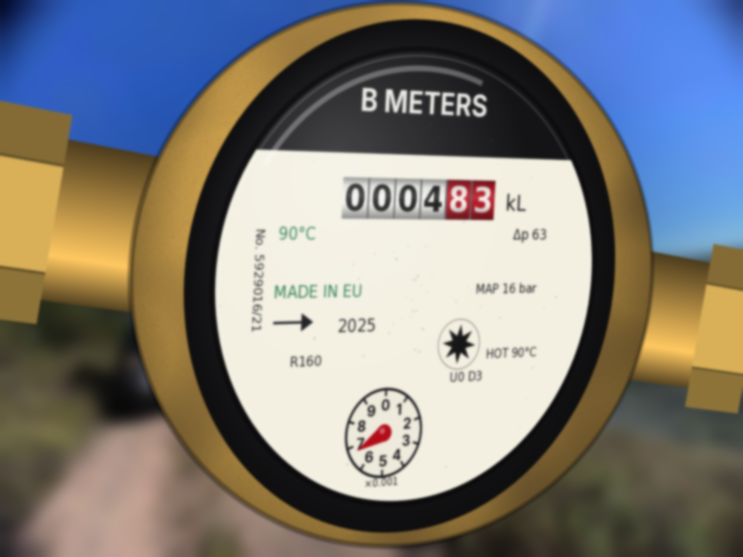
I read 4.836 (kL)
